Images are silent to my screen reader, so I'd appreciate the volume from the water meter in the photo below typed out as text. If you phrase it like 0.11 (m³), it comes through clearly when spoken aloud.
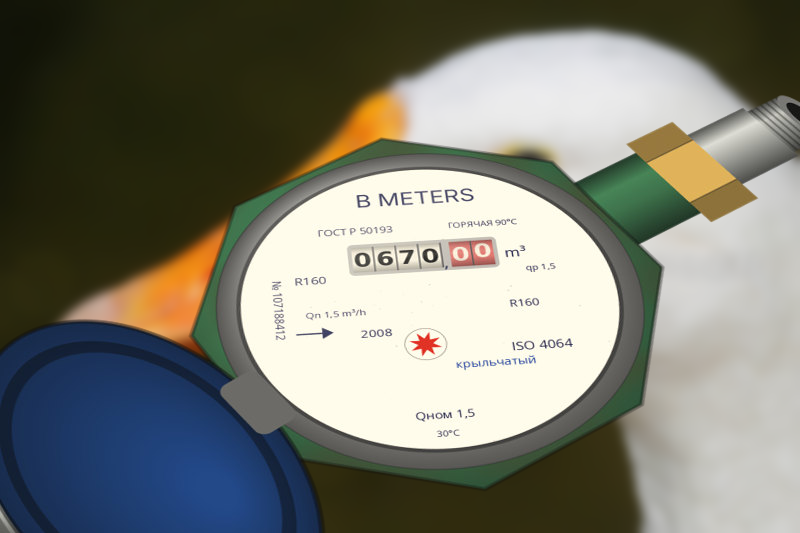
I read 670.00 (m³)
